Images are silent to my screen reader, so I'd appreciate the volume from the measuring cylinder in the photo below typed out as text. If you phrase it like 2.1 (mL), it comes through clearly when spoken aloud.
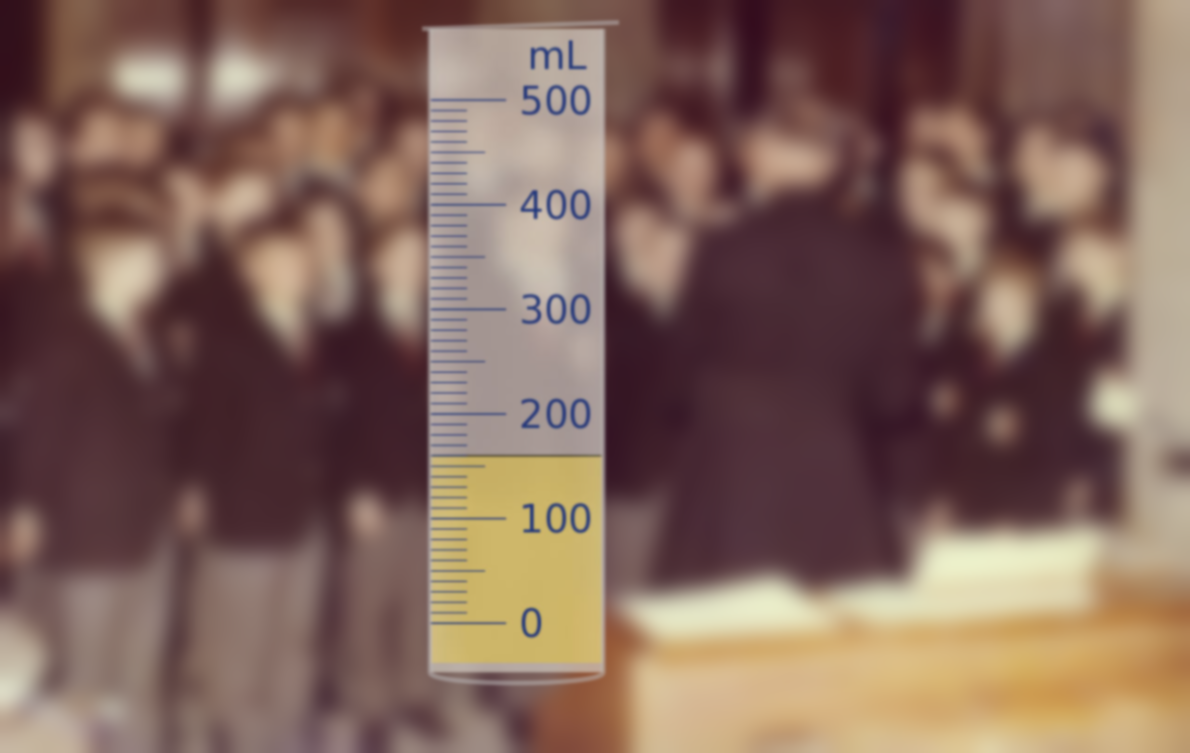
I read 160 (mL)
